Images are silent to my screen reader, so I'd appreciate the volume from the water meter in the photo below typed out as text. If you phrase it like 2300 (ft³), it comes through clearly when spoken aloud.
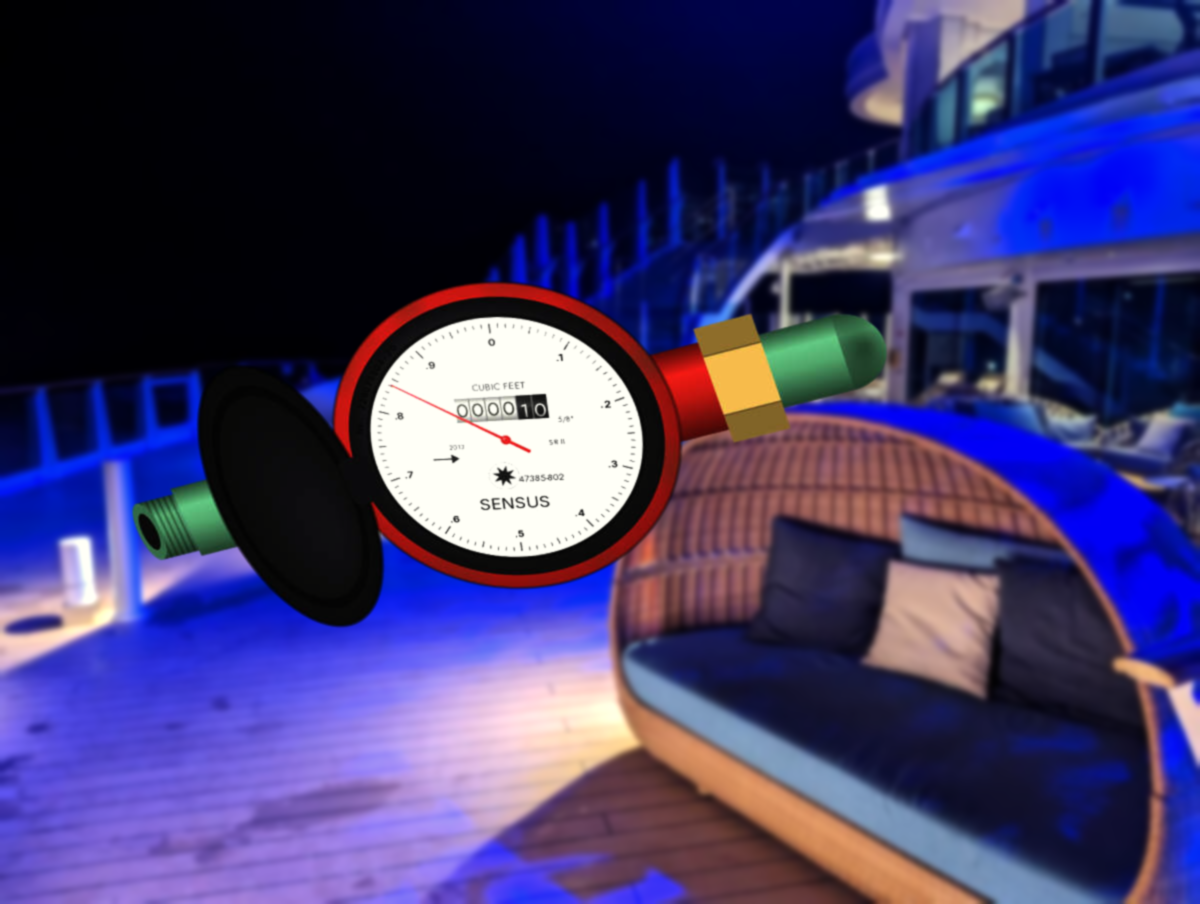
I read 9.84 (ft³)
